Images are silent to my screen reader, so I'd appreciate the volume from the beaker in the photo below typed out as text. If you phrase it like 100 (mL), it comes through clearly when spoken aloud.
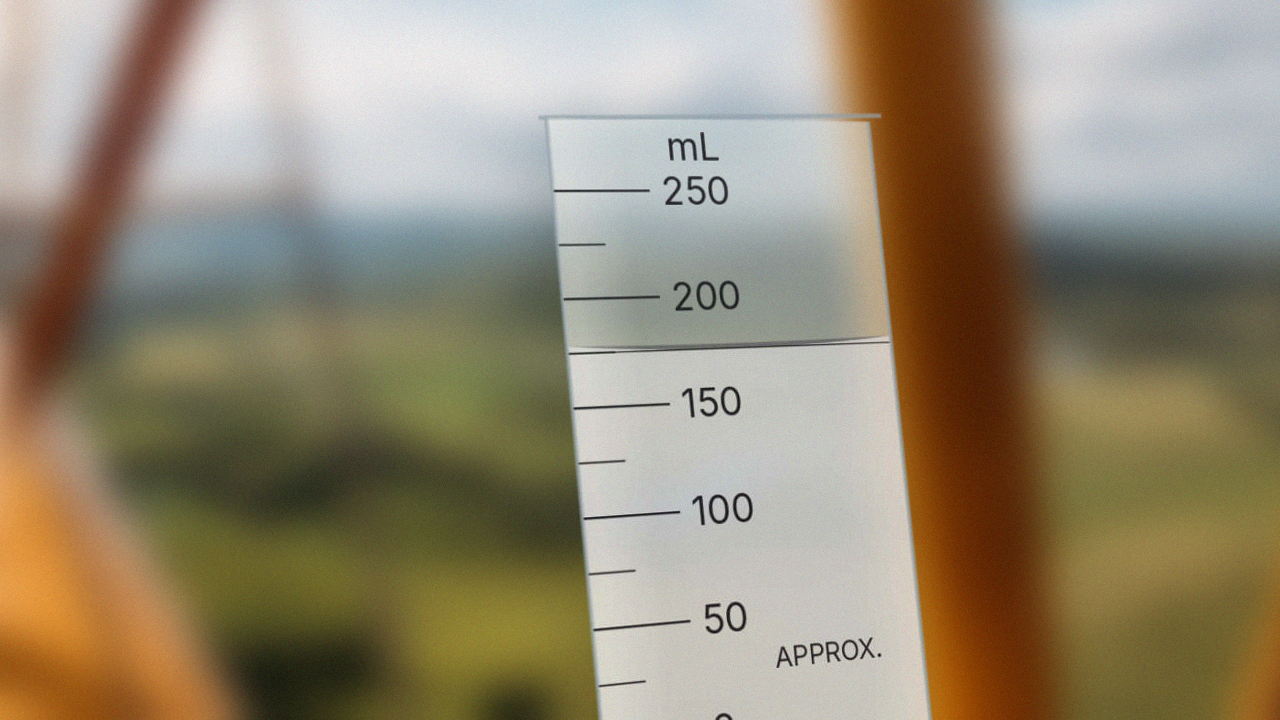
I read 175 (mL)
